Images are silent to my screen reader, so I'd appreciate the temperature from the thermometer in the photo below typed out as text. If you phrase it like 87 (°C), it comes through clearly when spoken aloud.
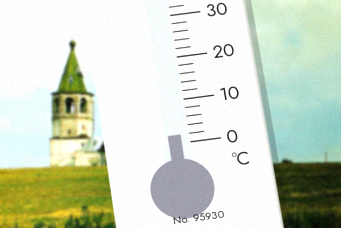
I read 2 (°C)
